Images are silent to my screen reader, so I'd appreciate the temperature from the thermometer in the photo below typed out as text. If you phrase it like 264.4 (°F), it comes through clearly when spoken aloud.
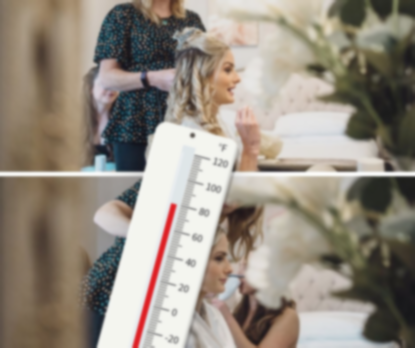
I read 80 (°F)
